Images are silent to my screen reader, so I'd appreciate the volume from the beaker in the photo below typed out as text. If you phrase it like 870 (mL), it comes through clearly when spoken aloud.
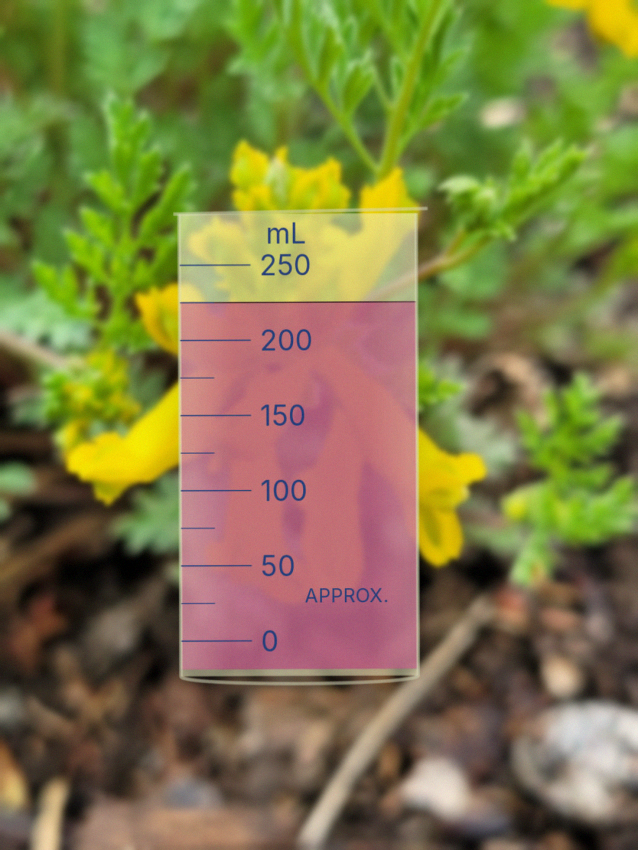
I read 225 (mL)
